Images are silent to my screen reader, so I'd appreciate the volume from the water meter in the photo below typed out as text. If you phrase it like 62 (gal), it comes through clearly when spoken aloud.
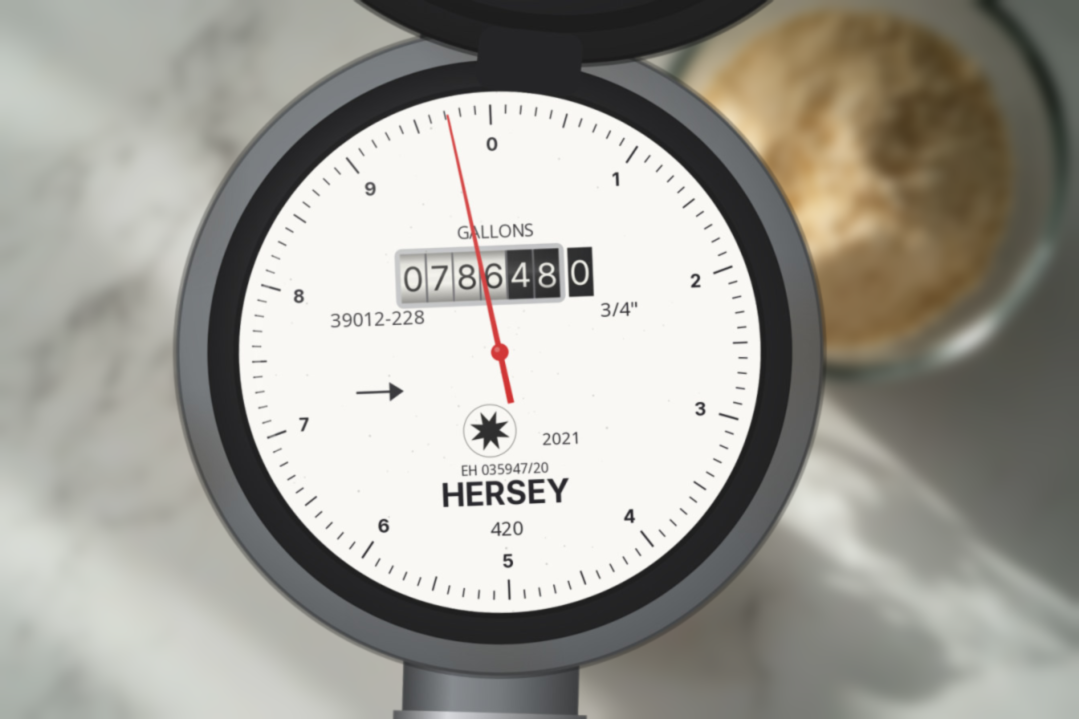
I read 786479.7 (gal)
